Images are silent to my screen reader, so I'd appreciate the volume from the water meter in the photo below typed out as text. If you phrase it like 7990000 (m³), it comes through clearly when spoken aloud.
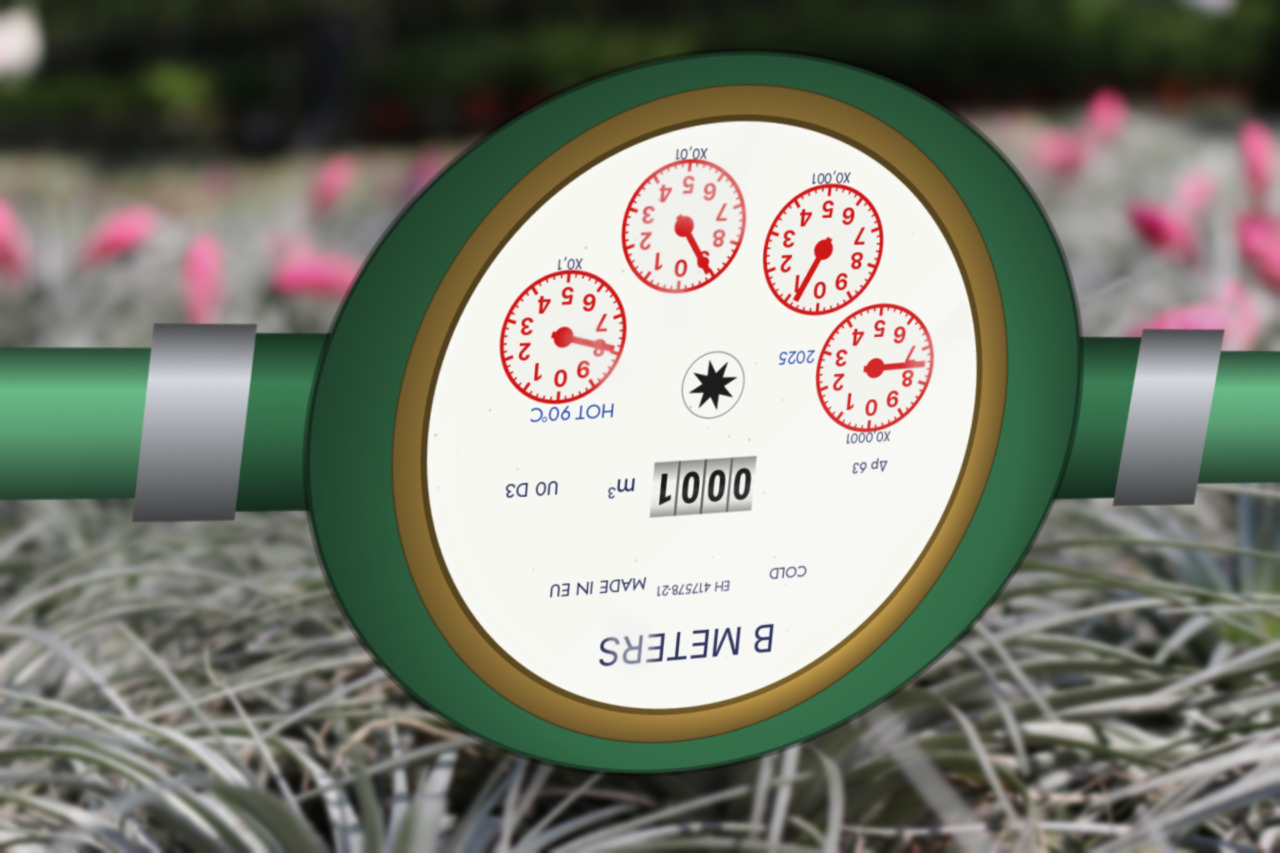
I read 1.7907 (m³)
